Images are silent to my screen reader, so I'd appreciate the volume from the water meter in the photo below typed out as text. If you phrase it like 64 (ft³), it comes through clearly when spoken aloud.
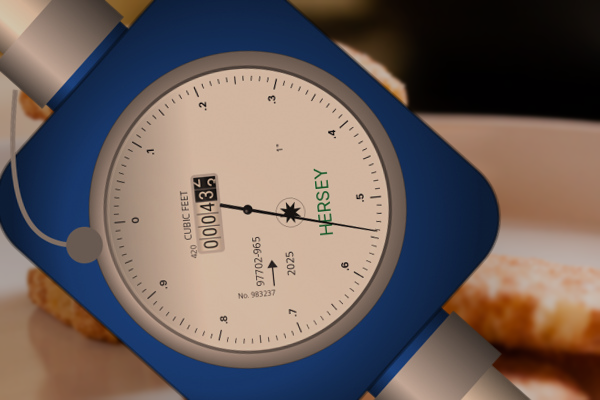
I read 432.54 (ft³)
